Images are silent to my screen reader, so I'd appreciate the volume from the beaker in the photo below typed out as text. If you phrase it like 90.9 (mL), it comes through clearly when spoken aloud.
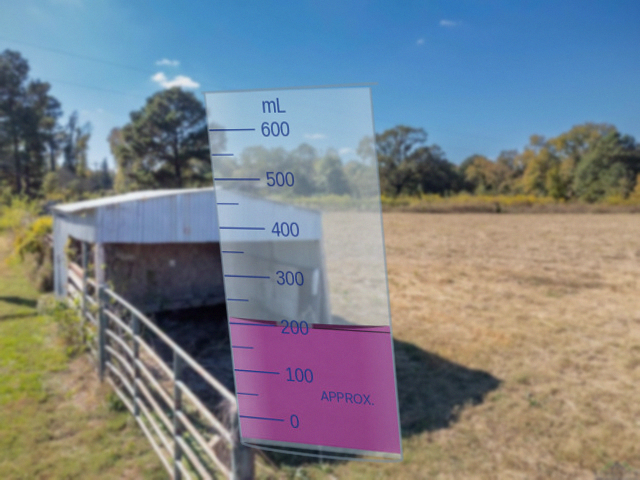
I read 200 (mL)
